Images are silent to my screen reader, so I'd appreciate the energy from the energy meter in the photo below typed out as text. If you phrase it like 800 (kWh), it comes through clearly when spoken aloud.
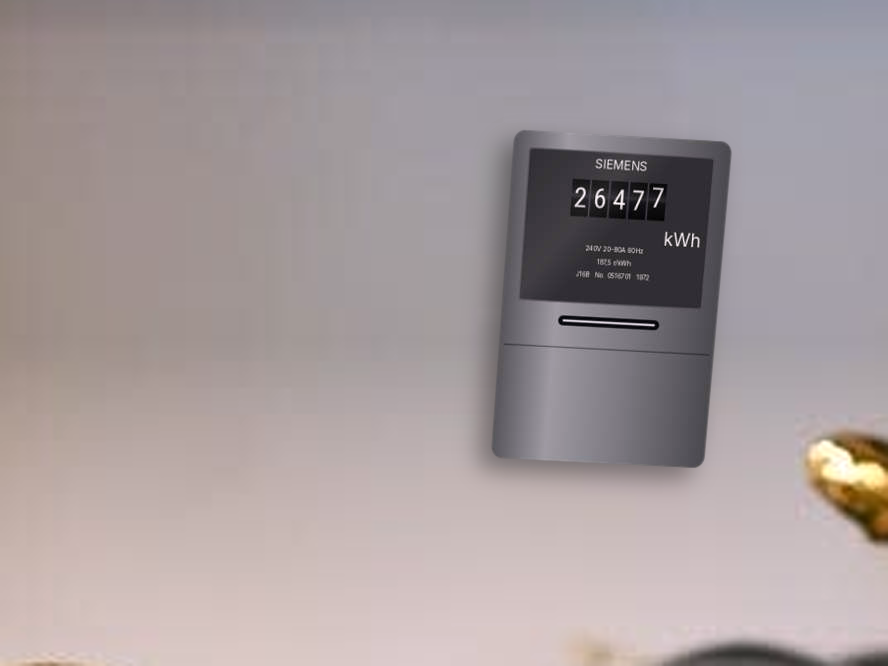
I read 26477 (kWh)
